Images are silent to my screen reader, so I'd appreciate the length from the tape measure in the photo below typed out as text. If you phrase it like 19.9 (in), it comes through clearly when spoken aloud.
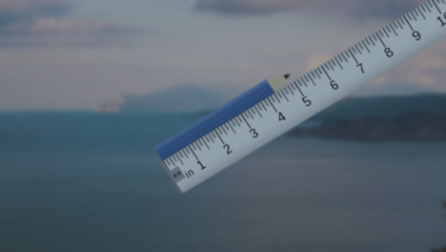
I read 5 (in)
